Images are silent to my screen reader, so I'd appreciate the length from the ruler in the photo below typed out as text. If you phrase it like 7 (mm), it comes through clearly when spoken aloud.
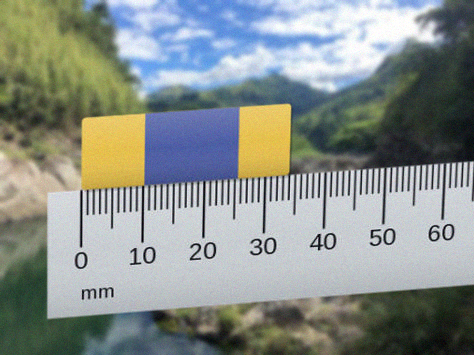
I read 34 (mm)
